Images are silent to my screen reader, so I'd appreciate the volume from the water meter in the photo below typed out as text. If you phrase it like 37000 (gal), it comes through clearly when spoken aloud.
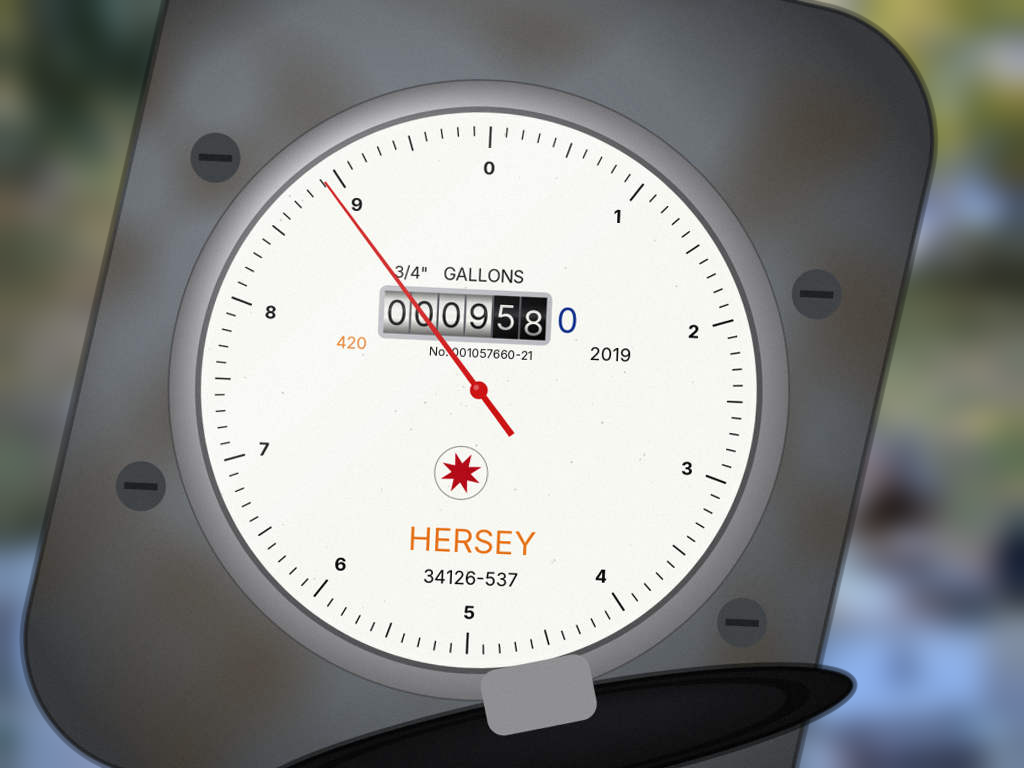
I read 9578.9 (gal)
